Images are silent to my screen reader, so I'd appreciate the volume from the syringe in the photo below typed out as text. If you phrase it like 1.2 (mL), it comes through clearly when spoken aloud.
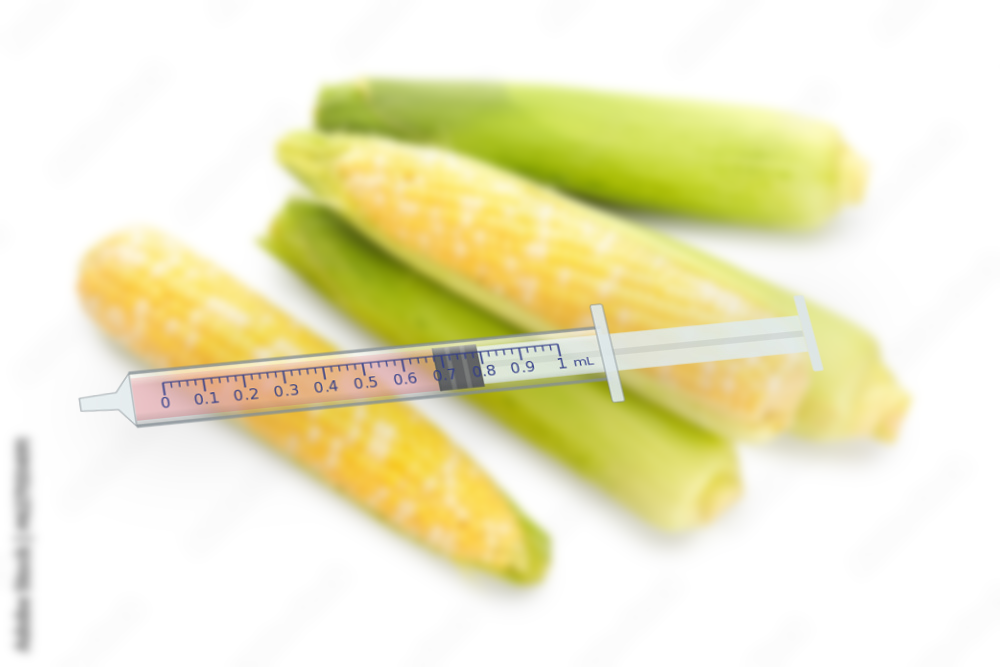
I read 0.68 (mL)
